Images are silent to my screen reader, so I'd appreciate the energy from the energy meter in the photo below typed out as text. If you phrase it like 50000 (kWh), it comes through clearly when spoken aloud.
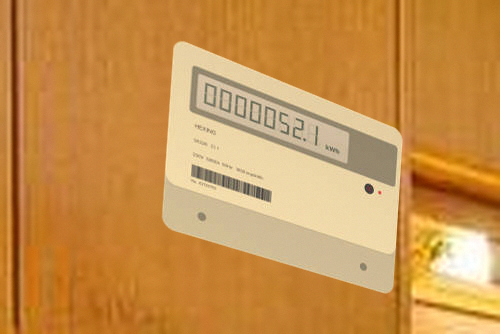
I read 52.1 (kWh)
